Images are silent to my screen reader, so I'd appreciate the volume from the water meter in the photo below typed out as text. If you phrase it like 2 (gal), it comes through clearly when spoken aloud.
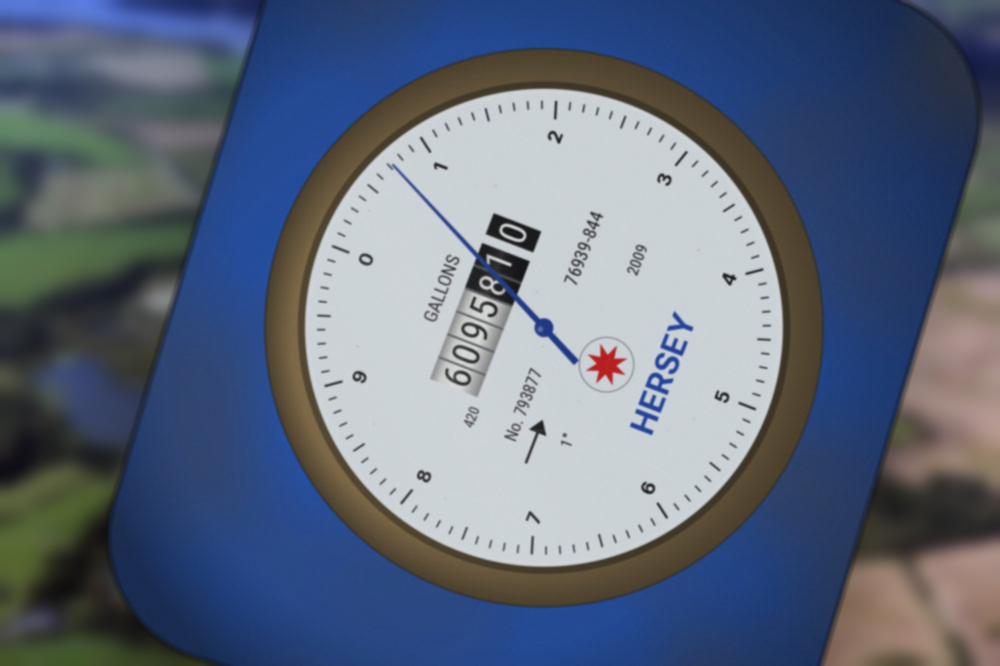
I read 6095810.7 (gal)
